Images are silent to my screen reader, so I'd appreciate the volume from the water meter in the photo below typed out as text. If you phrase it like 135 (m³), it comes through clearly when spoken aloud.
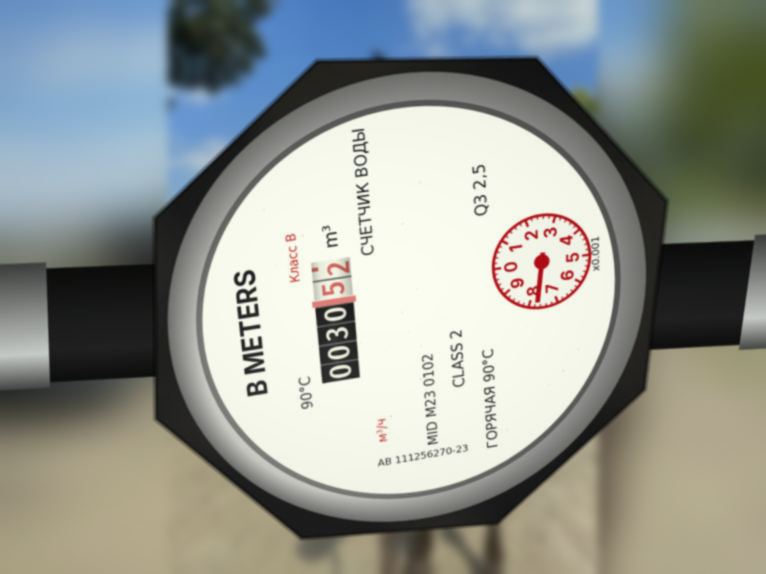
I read 30.517 (m³)
